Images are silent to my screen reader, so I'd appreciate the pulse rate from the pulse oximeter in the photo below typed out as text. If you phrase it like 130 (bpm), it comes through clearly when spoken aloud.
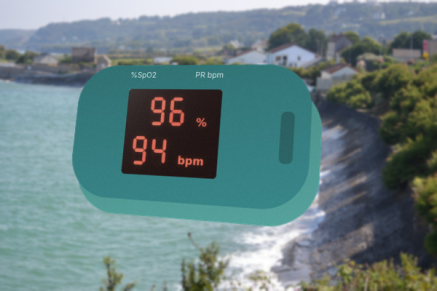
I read 94 (bpm)
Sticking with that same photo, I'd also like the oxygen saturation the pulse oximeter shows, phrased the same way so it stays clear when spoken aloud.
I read 96 (%)
